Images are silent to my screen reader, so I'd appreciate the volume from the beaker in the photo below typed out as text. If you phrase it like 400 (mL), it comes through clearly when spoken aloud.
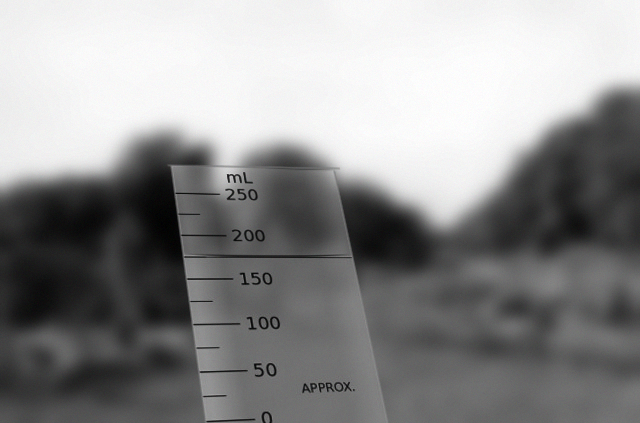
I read 175 (mL)
